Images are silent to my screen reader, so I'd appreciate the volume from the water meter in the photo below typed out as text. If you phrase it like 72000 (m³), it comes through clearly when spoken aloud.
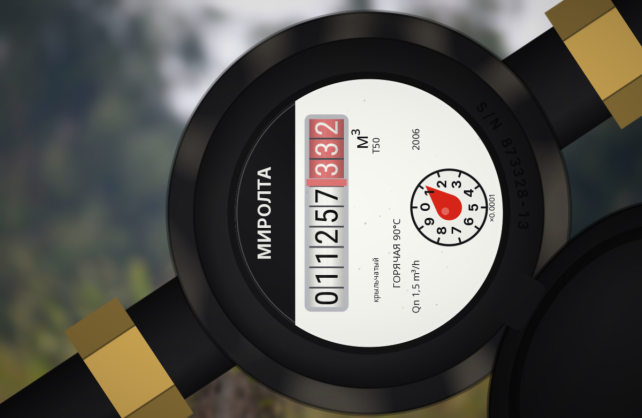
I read 11257.3321 (m³)
